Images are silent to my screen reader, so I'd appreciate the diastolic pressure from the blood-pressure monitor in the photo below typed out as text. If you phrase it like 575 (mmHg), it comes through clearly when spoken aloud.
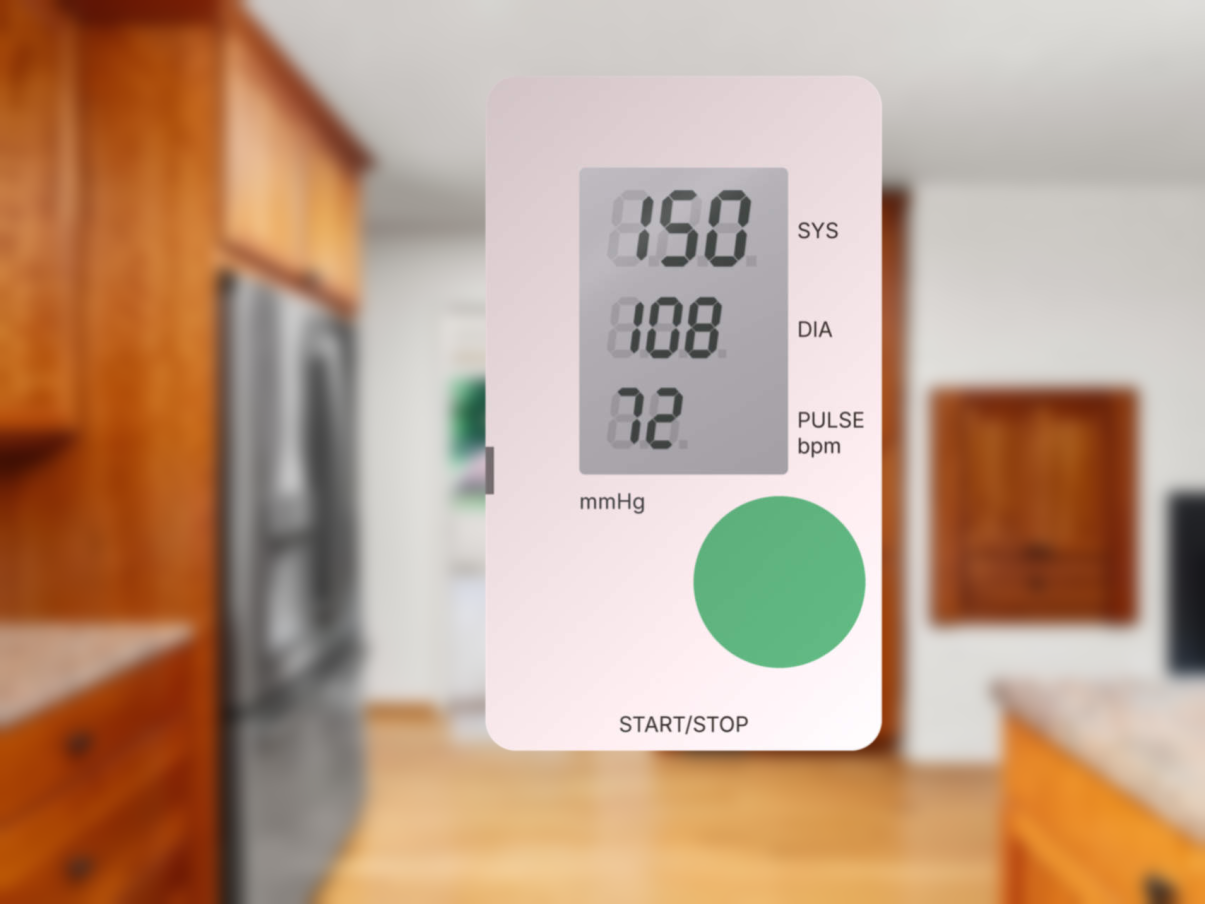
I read 108 (mmHg)
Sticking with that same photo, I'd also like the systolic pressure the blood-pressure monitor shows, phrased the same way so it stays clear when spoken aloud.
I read 150 (mmHg)
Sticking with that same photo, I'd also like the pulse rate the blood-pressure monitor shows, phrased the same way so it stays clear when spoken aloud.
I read 72 (bpm)
